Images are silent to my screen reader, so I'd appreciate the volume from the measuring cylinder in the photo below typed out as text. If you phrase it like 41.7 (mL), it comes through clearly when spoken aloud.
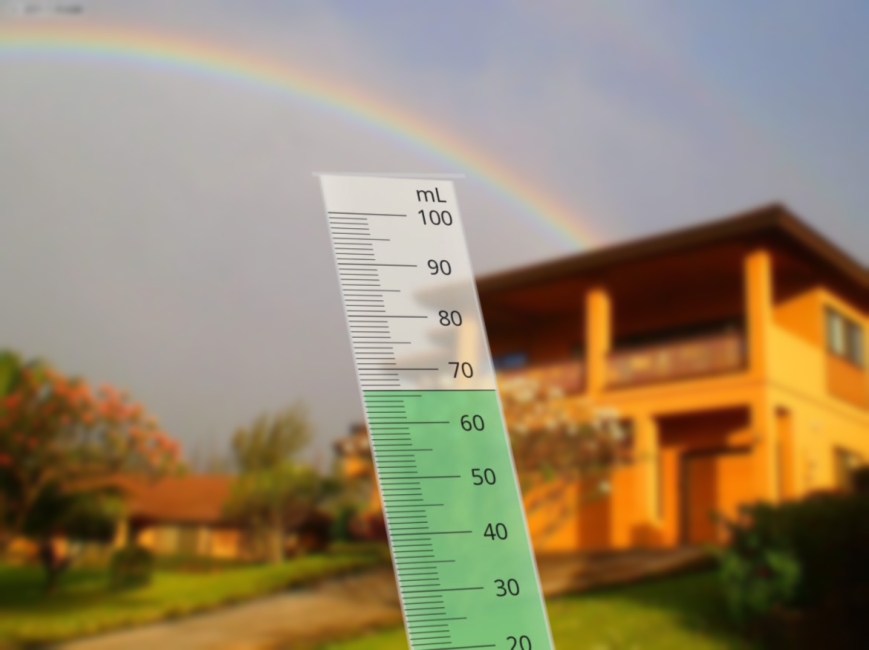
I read 66 (mL)
